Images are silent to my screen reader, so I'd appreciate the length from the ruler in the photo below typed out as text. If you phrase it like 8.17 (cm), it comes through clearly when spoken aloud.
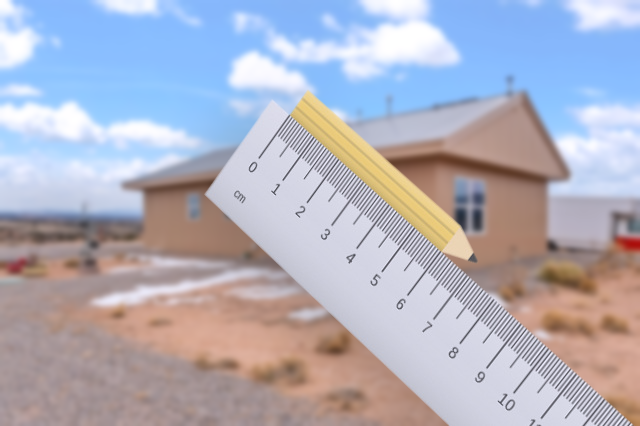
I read 7 (cm)
